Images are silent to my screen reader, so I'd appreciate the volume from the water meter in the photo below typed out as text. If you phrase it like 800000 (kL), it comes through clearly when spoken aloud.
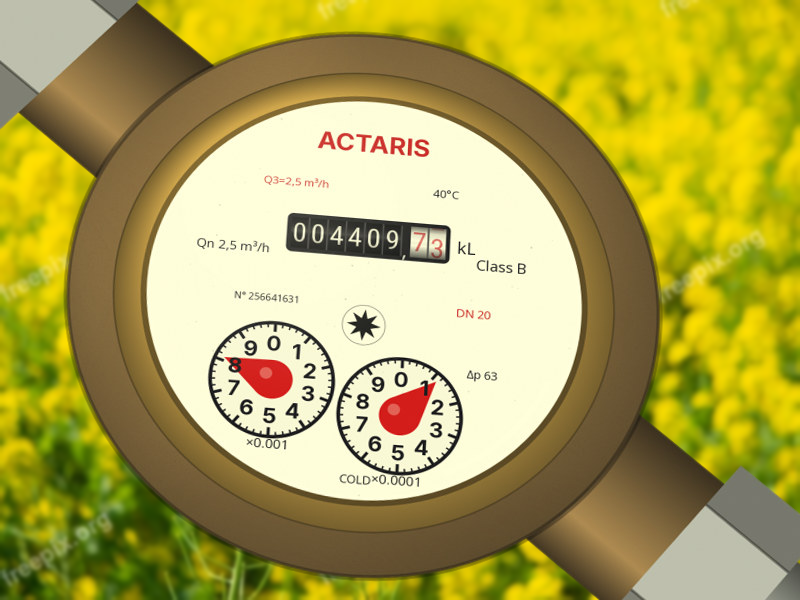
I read 4409.7281 (kL)
